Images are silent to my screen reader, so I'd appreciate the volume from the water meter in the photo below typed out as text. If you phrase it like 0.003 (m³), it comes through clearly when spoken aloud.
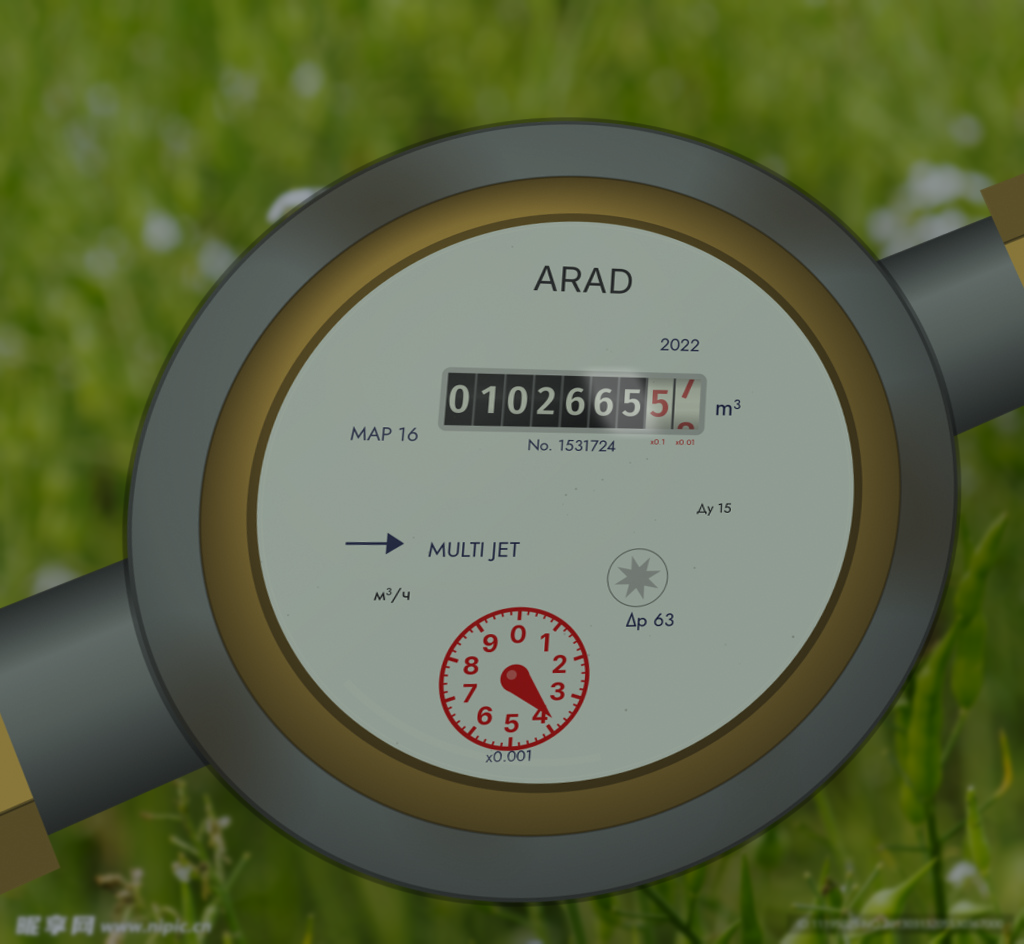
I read 102665.573 (m³)
